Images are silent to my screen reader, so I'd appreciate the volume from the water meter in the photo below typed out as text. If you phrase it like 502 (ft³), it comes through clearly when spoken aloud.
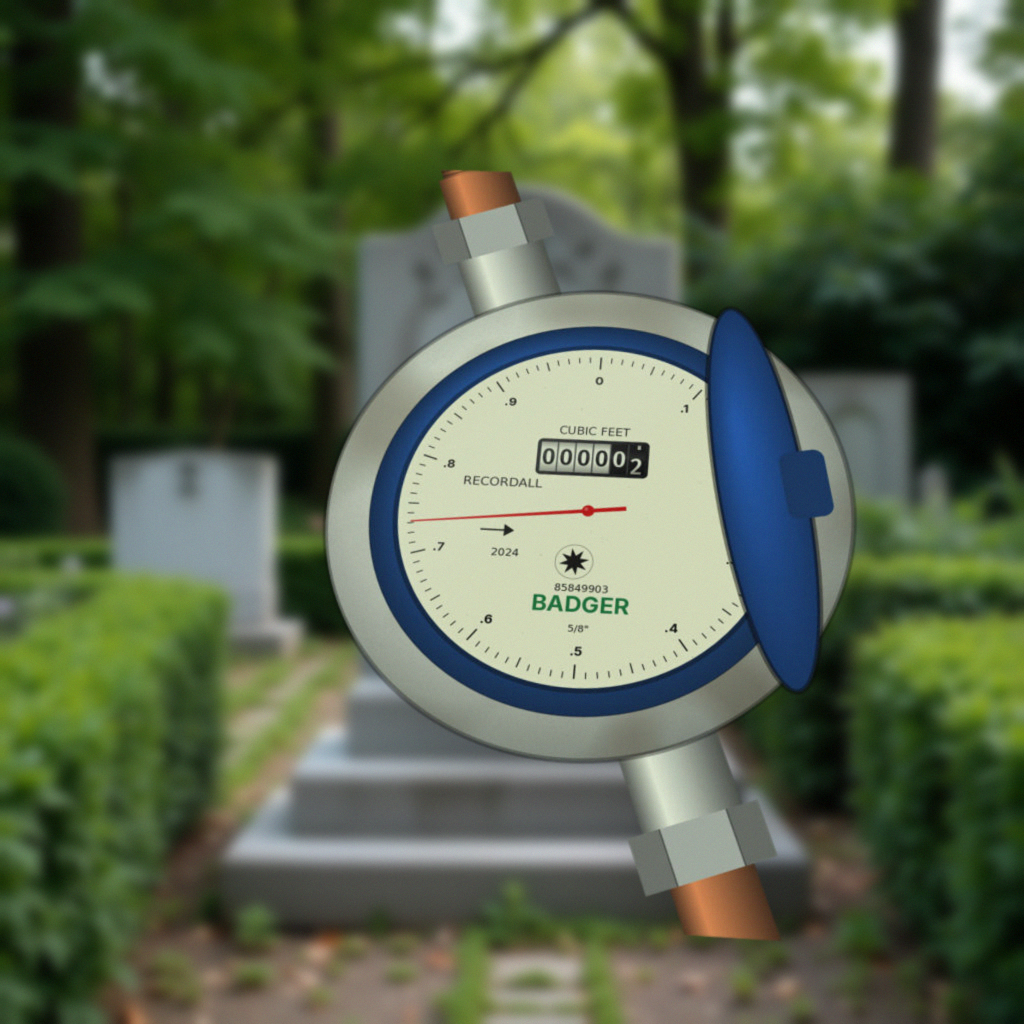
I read 1.73 (ft³)
